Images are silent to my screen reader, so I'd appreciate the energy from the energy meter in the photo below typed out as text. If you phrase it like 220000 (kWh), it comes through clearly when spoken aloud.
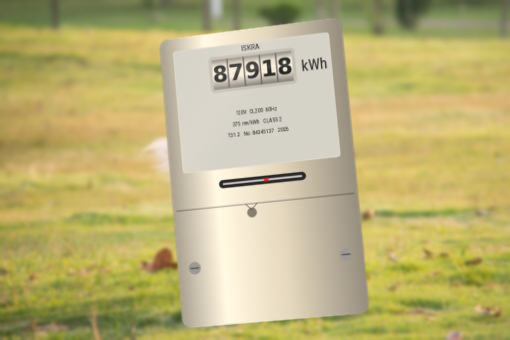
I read 87918 (kWh)
